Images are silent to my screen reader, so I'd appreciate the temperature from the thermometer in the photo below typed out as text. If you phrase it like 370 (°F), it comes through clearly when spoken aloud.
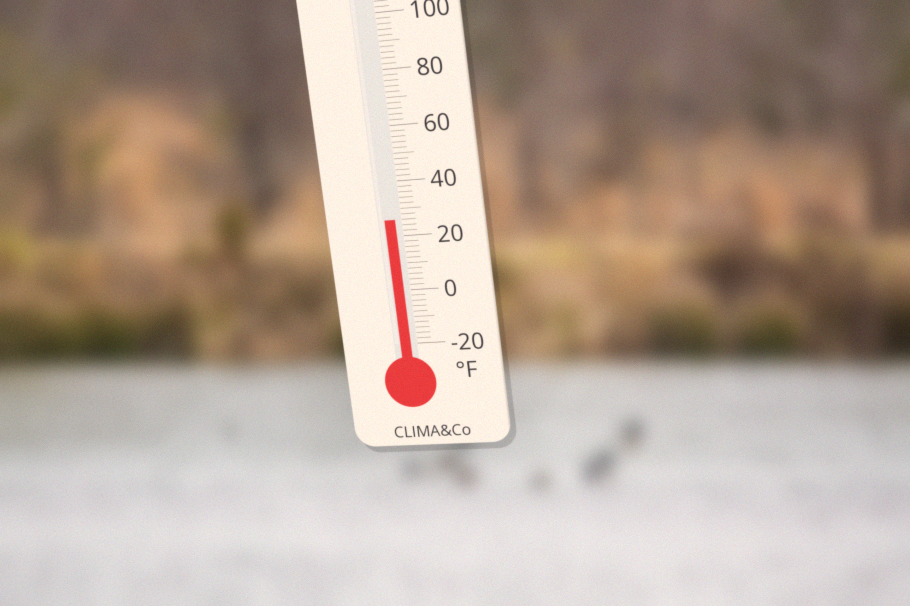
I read 26 (°F)
